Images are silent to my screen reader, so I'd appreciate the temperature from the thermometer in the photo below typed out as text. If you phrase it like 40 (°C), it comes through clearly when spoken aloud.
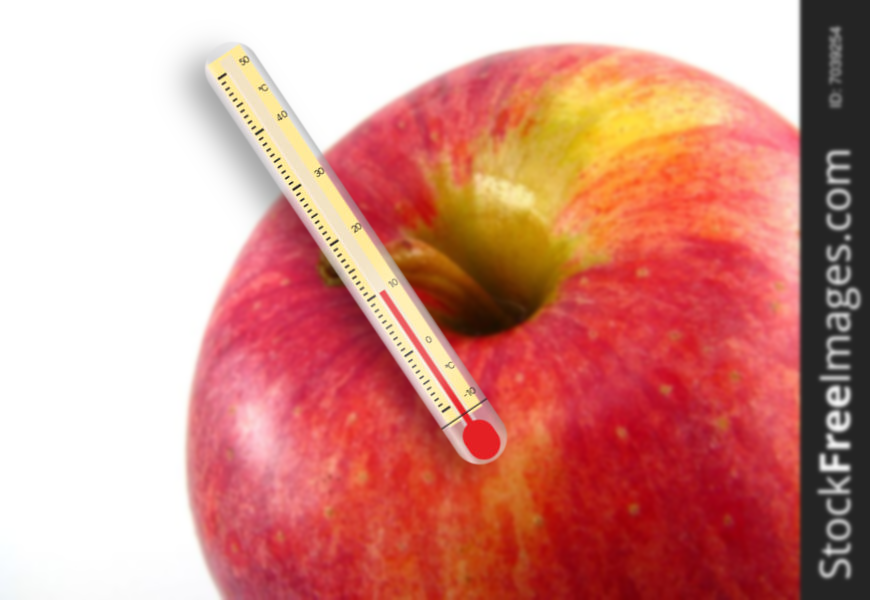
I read 10 (°C)
